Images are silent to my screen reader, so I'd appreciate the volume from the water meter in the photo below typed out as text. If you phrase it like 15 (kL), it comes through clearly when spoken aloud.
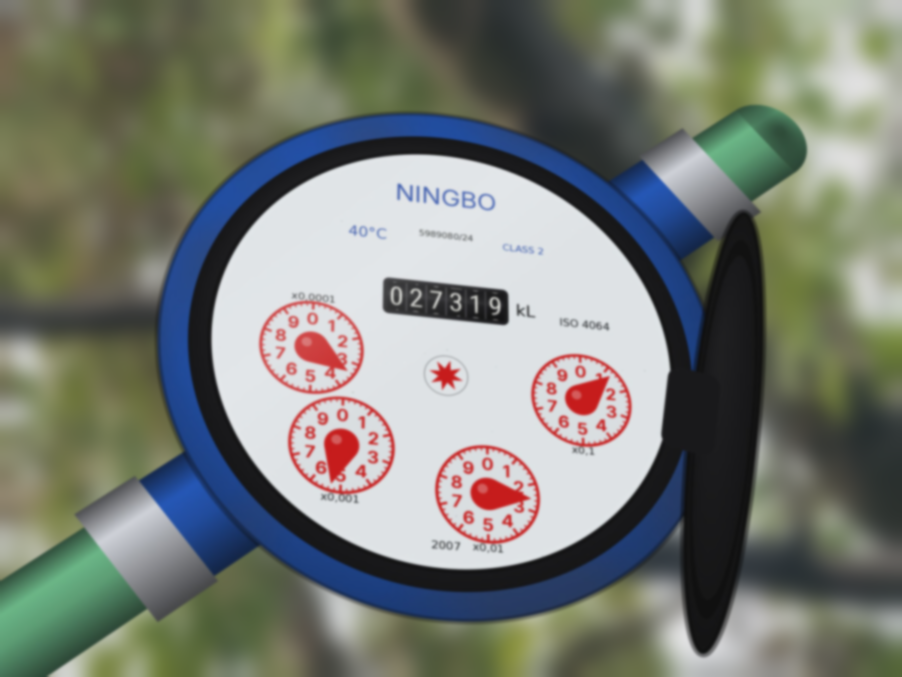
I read 27319.1253 (kL)
